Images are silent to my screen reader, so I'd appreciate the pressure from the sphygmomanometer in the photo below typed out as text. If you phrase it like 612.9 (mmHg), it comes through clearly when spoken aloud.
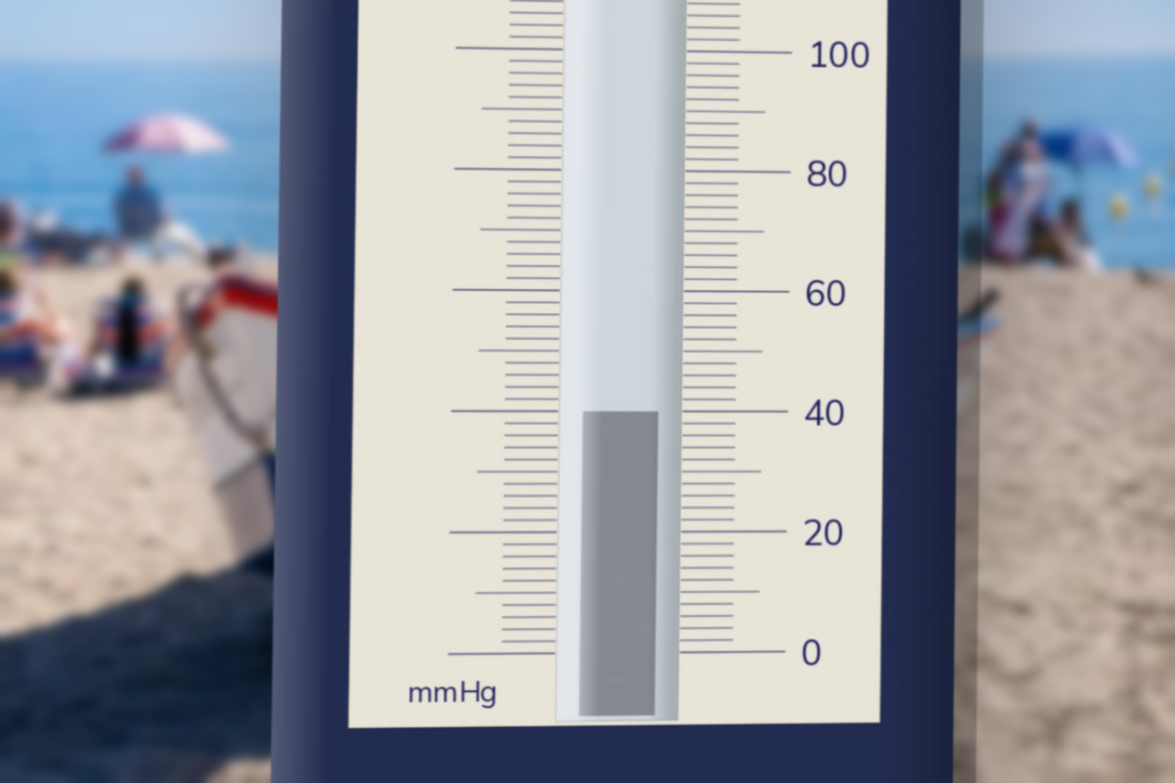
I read 40 (mmHg)
